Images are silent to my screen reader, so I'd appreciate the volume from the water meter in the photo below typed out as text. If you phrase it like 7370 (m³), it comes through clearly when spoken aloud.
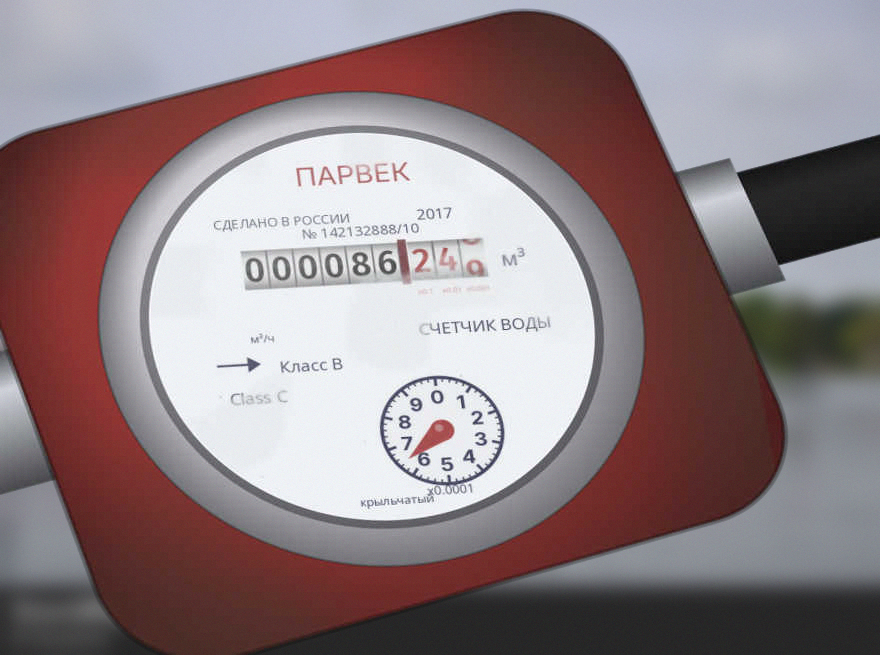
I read 86.2486 (m³)
